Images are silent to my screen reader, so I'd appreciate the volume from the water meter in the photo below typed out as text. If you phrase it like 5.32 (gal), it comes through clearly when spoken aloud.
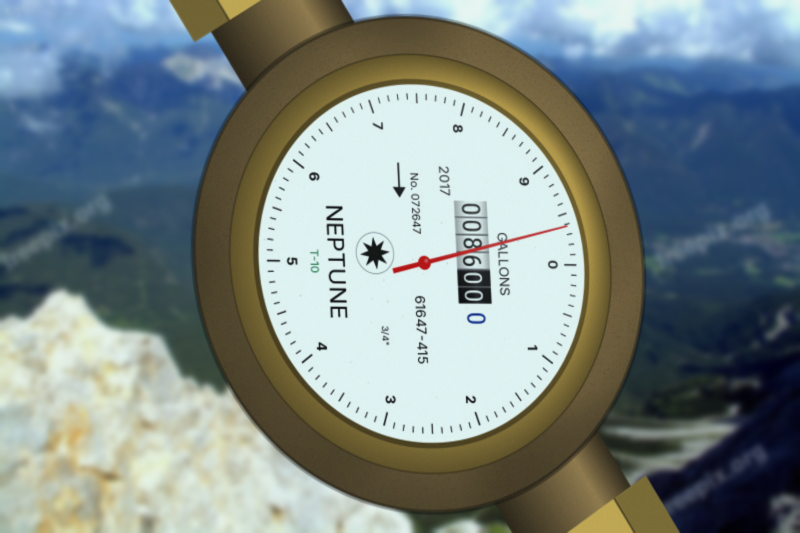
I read 85999.6 (gal)
